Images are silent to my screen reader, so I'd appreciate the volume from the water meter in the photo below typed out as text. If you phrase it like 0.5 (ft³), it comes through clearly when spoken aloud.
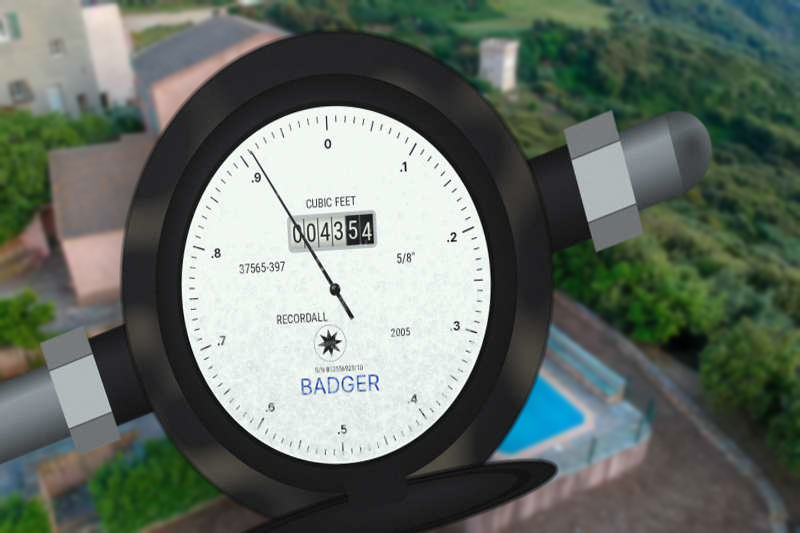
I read 4353.91 (ft³)
